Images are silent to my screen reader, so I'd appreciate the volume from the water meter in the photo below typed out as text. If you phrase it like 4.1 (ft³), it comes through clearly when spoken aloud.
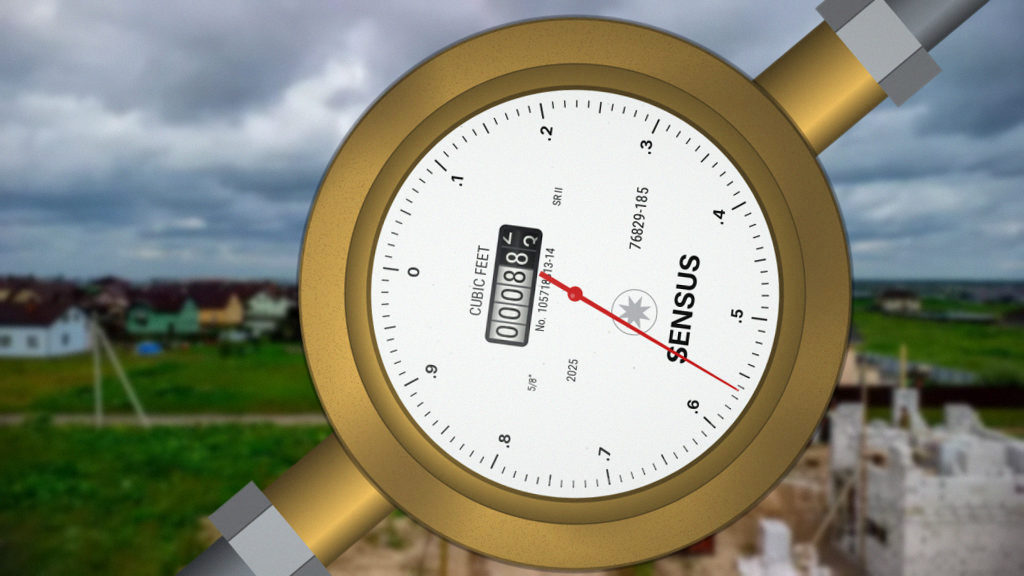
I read 882.56 (ft³)
